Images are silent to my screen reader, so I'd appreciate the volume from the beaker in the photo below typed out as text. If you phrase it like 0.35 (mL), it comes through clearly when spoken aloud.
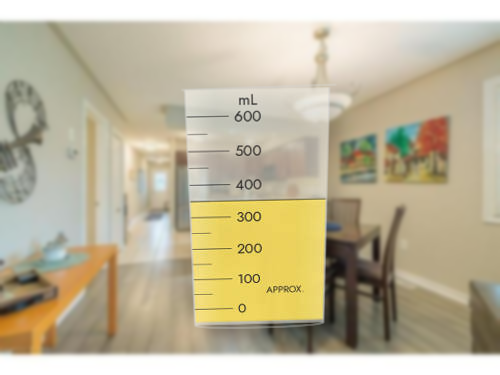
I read 350 (mL)
